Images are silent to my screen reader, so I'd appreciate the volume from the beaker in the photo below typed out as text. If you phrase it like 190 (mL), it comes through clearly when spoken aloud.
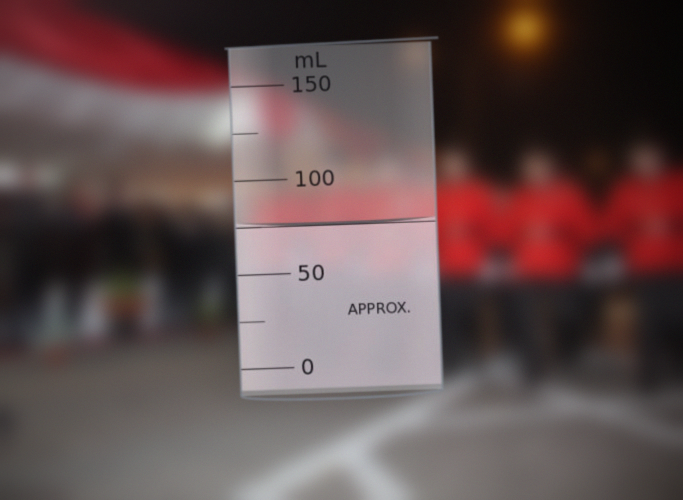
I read 75 (mL)
